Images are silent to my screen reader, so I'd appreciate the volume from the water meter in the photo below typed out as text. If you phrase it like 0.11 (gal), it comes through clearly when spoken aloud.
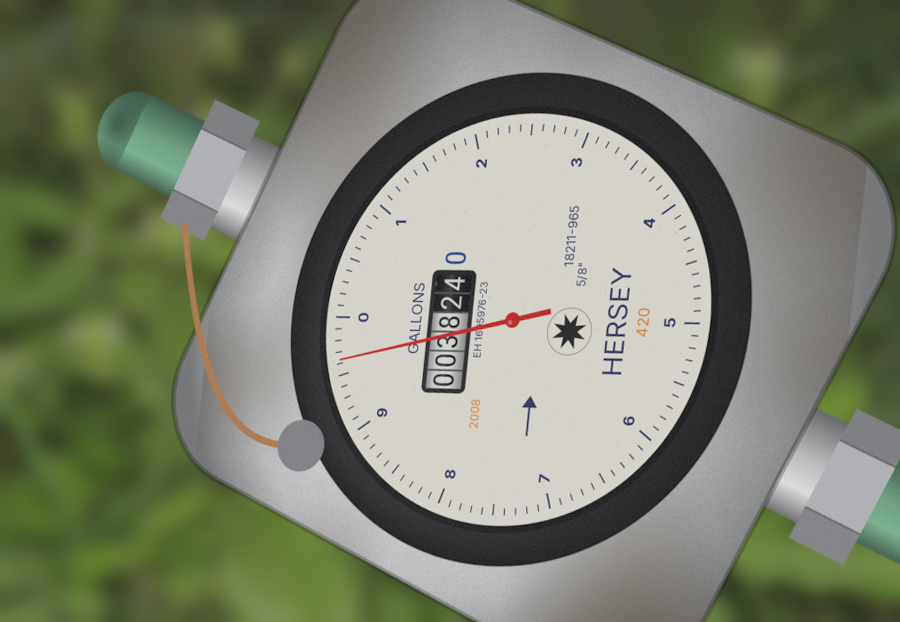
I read 38239.6 (gal)
